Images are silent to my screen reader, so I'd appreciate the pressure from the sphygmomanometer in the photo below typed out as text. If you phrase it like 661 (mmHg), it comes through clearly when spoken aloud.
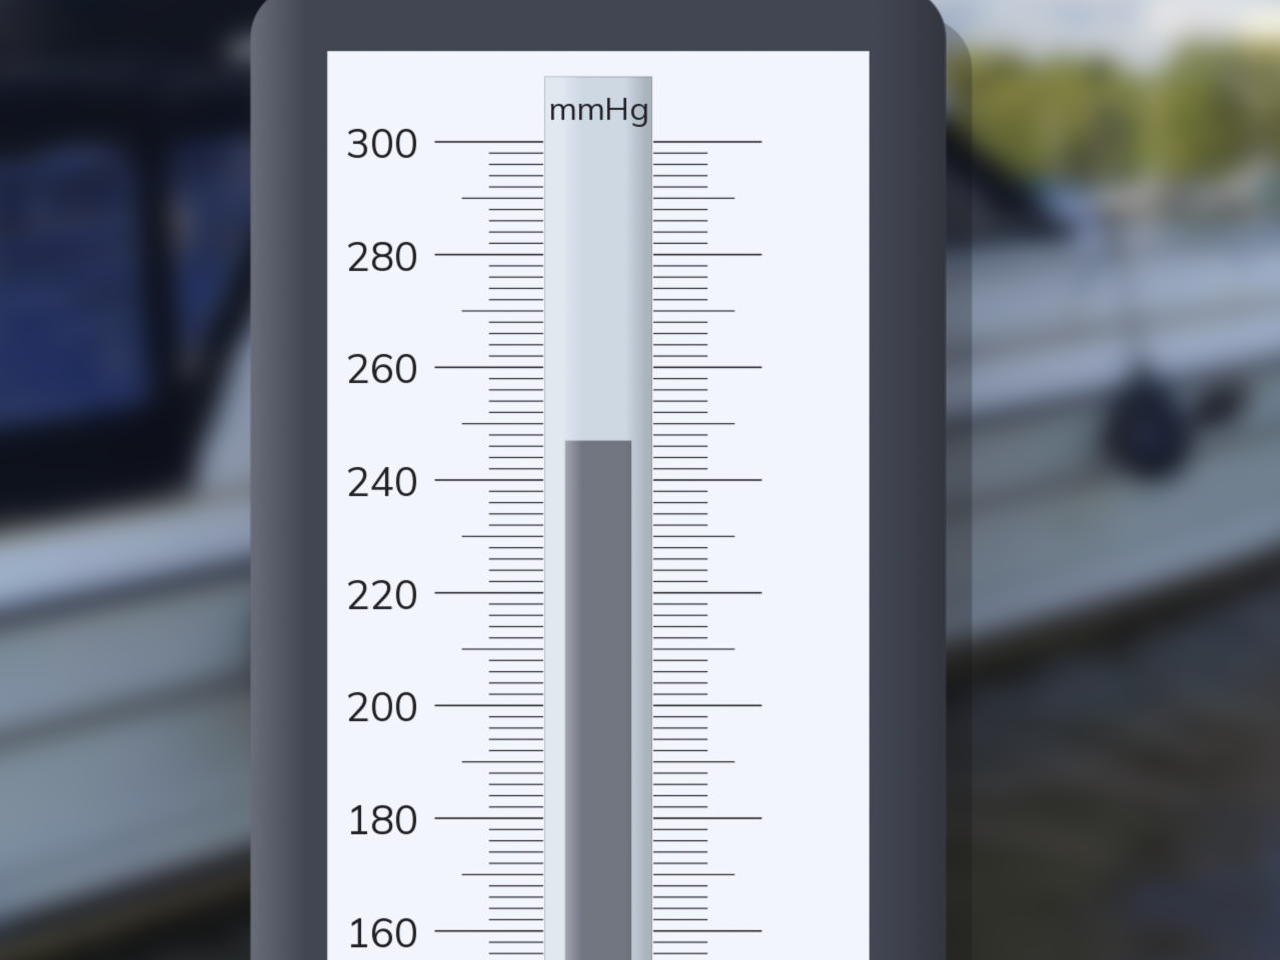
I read 247 (mmHg)
